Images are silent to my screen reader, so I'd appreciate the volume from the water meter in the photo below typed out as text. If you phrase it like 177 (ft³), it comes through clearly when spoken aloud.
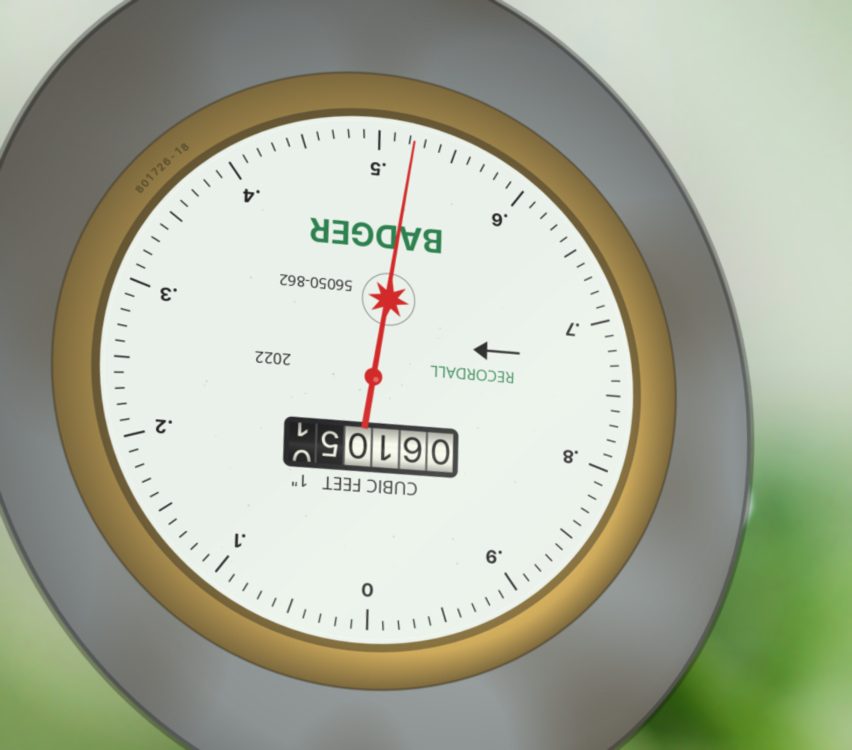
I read 61050.52 (ft³)
